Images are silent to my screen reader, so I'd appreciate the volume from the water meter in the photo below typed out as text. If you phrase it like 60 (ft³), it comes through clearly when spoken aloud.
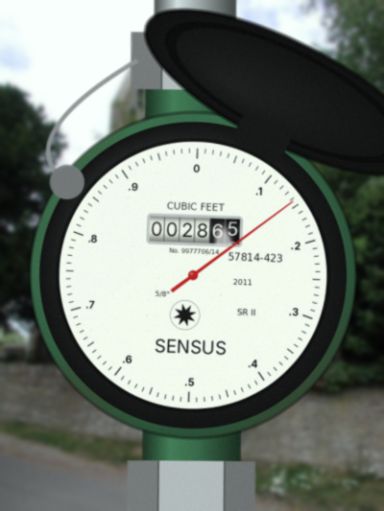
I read 2865.14 (ft³)
